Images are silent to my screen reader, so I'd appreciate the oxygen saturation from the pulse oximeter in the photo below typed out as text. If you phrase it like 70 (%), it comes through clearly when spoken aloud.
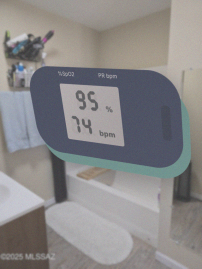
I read 95 (%)
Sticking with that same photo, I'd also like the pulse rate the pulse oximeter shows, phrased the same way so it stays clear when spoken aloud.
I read 74 (bpm)
